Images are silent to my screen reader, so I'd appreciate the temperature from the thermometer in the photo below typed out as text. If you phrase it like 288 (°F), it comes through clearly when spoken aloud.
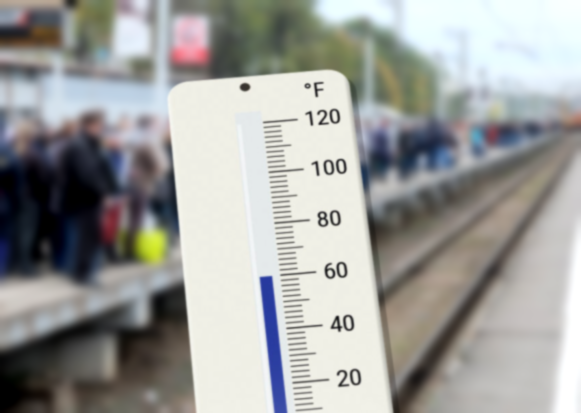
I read 60 (°F)
